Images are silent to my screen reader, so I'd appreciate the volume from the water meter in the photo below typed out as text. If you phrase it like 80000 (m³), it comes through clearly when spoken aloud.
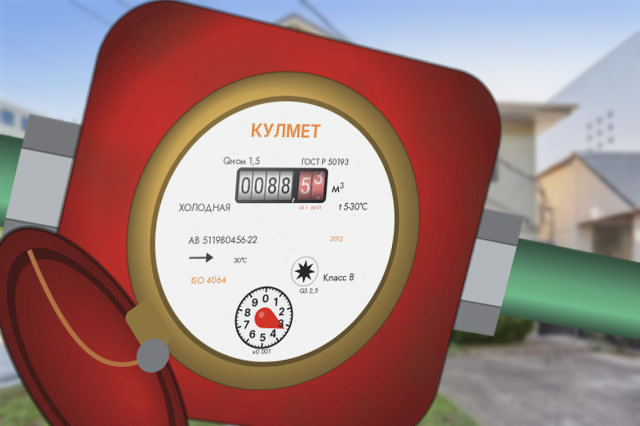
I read 88.533 (m³)
